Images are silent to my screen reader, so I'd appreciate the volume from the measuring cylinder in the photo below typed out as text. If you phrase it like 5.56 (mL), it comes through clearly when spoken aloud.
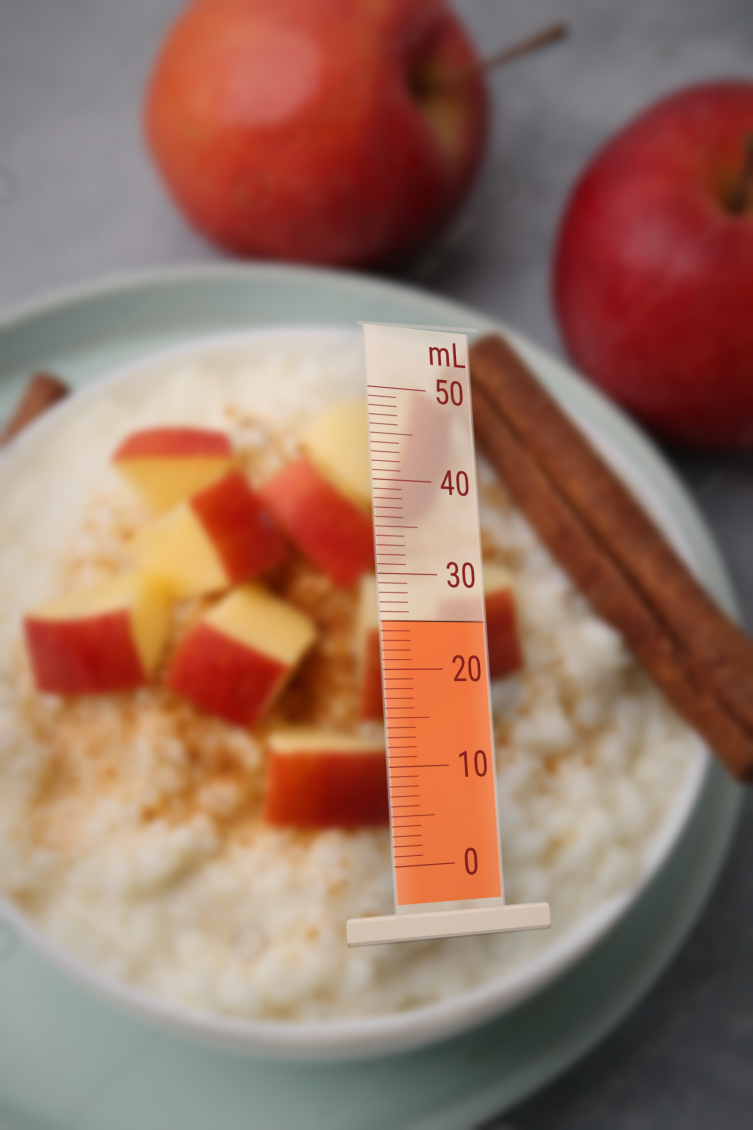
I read 25 (mL)
